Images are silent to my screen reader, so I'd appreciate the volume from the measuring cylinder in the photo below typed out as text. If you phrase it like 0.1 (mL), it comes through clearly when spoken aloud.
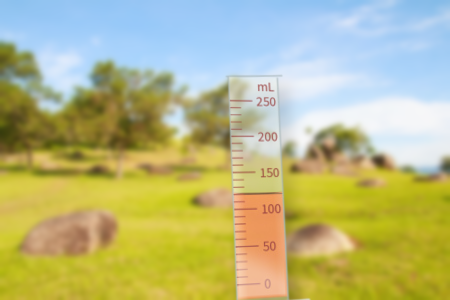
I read 120 (mL)
